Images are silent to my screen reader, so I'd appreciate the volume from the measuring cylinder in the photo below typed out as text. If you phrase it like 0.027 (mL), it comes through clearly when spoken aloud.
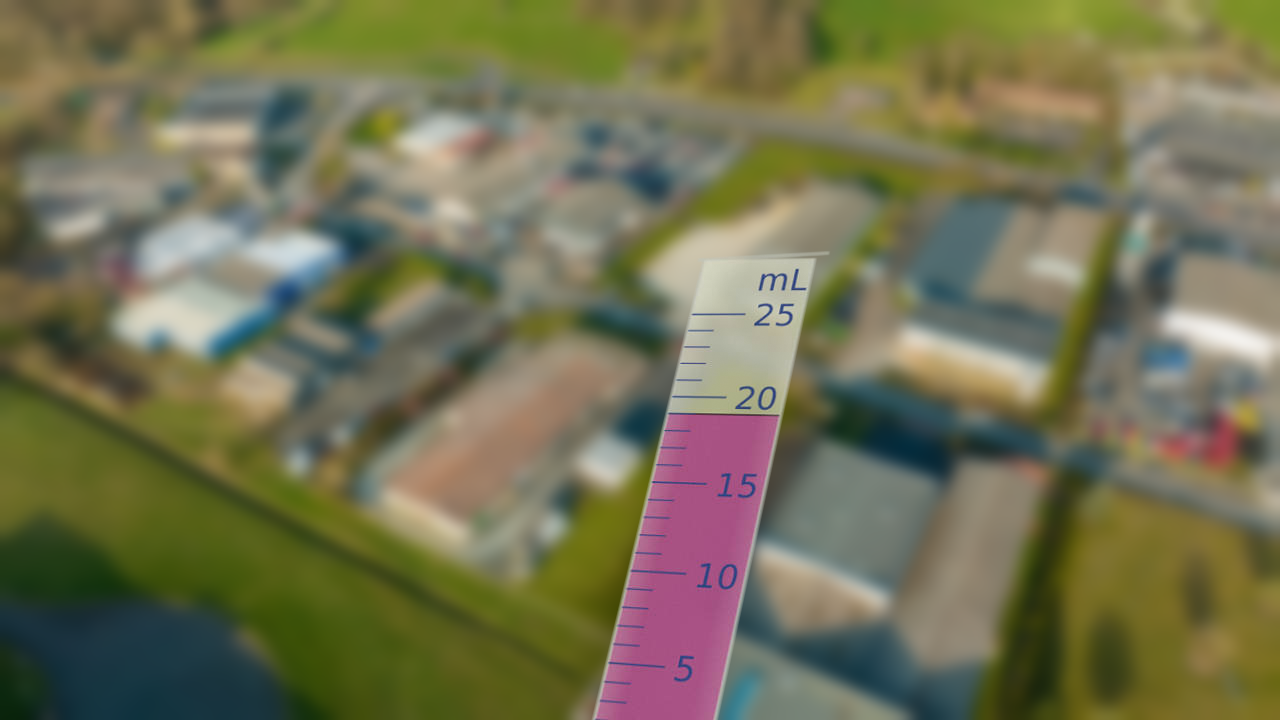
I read 19 (mL)
